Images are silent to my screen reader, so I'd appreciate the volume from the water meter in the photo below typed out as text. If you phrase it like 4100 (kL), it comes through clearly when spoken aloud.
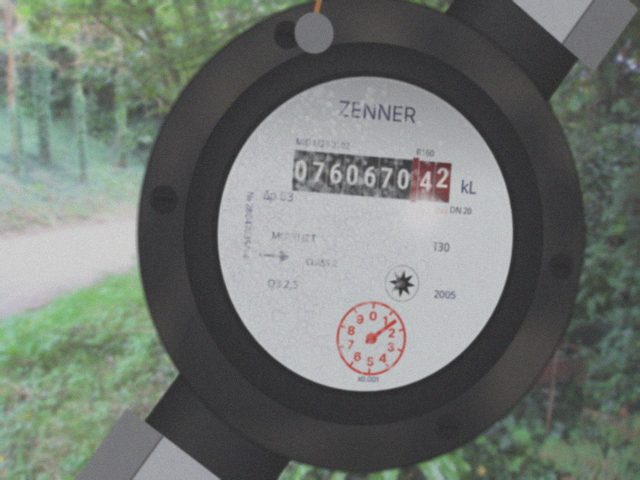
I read 760670.421 (kL)
